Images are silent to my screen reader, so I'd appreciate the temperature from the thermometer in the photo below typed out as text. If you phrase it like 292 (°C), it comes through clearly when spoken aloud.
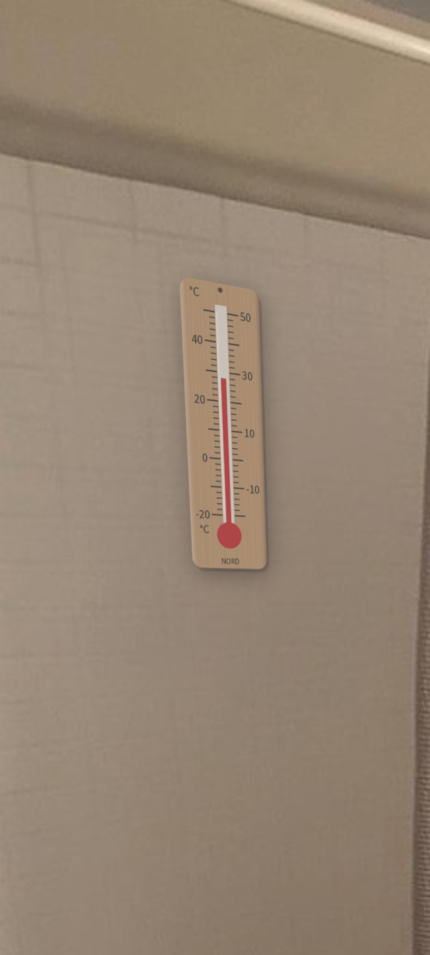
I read 28 (°C)
